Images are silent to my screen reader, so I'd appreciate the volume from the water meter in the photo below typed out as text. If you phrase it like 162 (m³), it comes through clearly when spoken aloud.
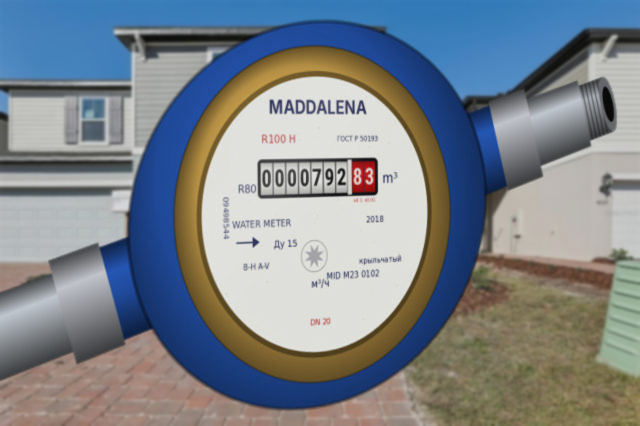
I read 792.83 (m³)
